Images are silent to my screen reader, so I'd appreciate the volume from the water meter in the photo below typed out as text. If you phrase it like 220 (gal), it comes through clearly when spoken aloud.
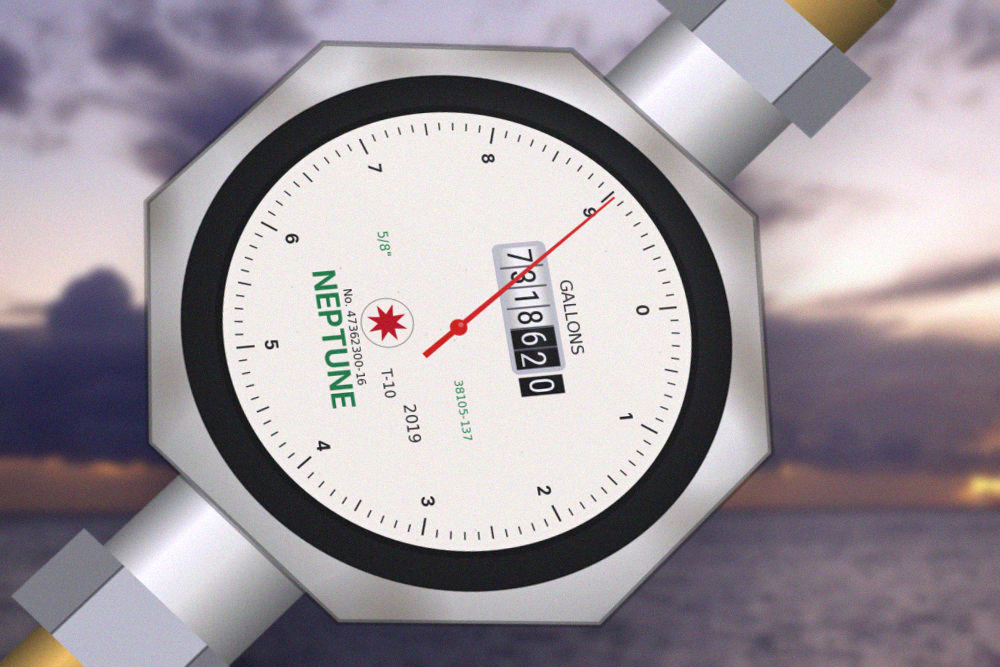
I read 7318619.0 (gal)
